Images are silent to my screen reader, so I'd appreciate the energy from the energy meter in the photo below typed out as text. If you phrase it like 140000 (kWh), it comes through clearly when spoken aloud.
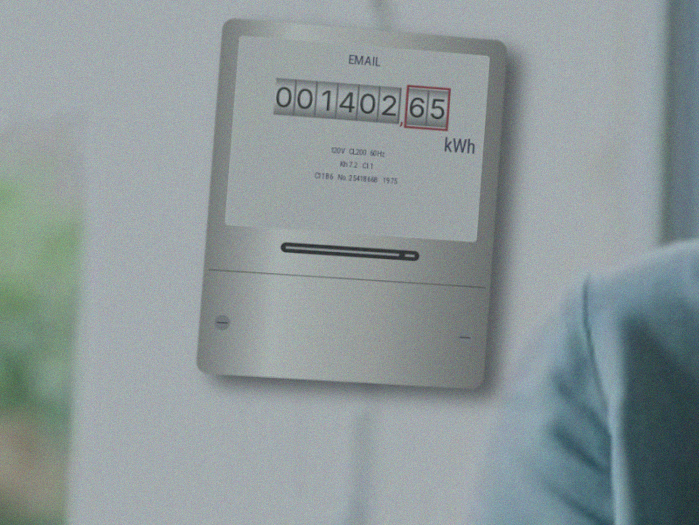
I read 1402.65 (kWh)
